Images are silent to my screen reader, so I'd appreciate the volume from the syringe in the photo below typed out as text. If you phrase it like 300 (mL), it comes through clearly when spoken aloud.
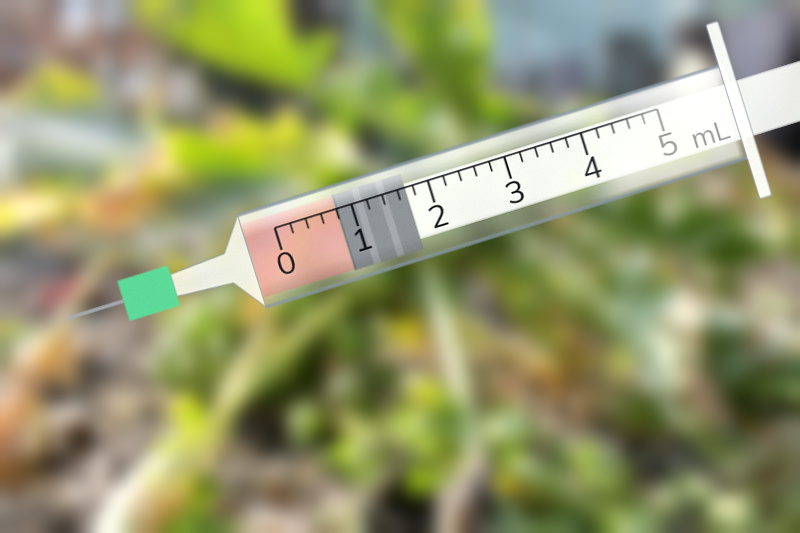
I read 0.8 (mL)
